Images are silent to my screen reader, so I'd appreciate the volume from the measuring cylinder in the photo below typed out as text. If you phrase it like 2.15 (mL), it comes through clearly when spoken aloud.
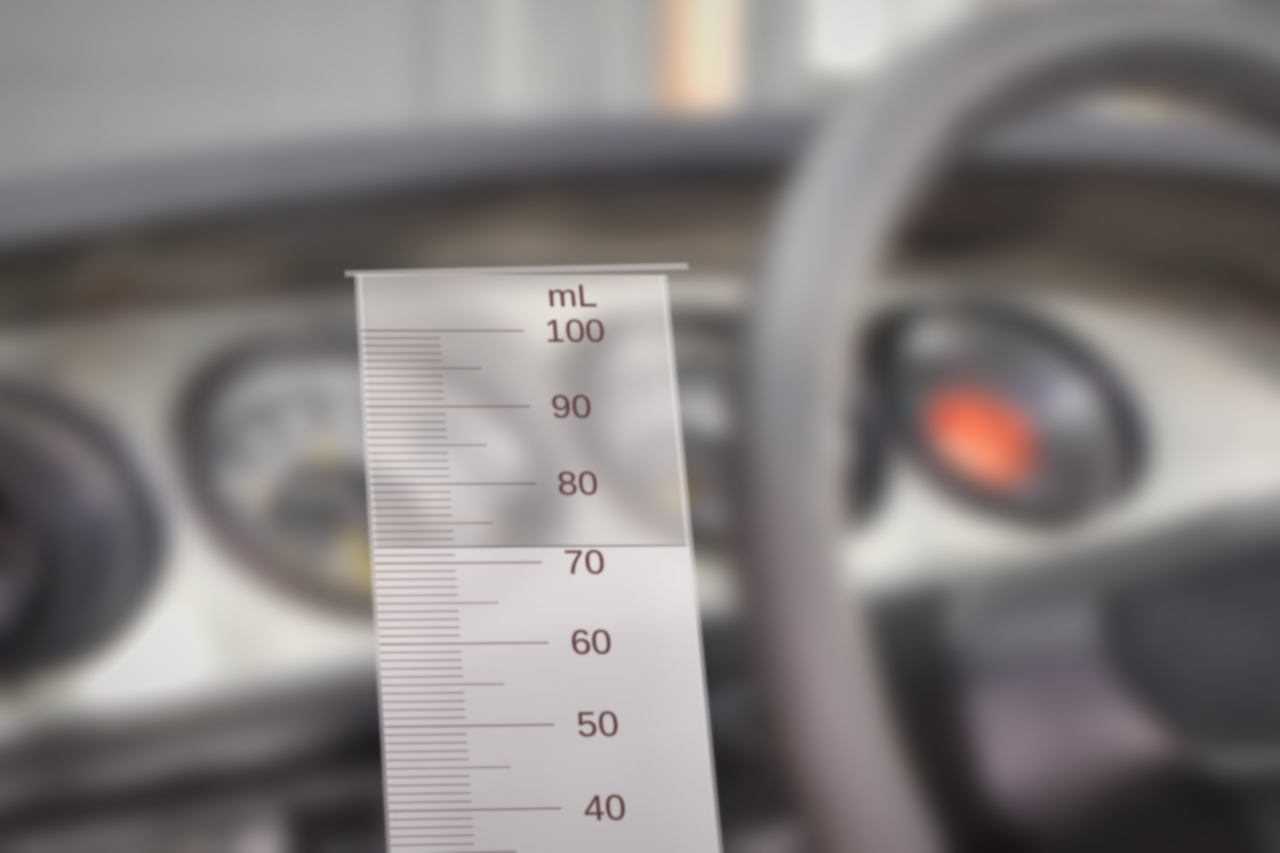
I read 72 (mL)
